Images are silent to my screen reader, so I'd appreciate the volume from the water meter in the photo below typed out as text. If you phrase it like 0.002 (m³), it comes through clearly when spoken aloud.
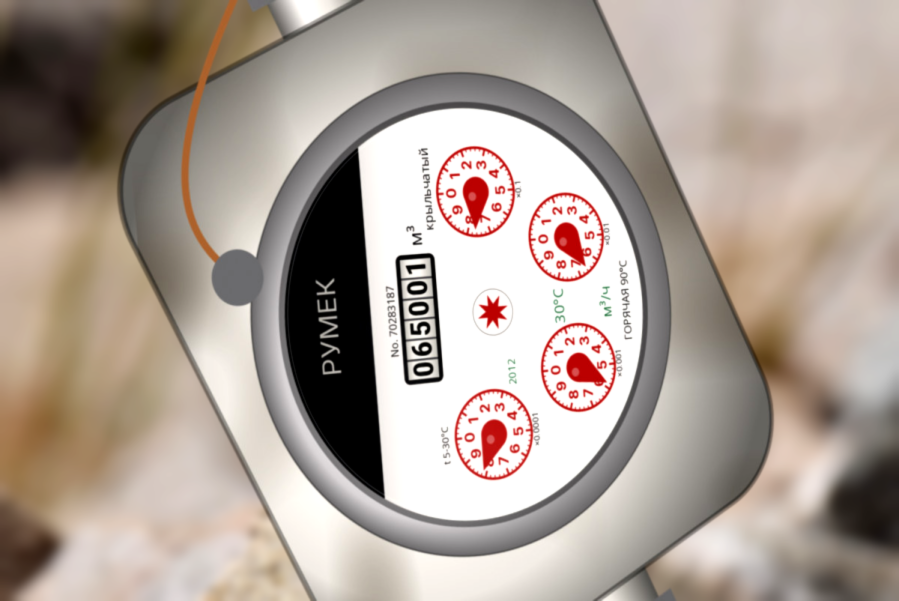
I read 65001.7658 (m³)
